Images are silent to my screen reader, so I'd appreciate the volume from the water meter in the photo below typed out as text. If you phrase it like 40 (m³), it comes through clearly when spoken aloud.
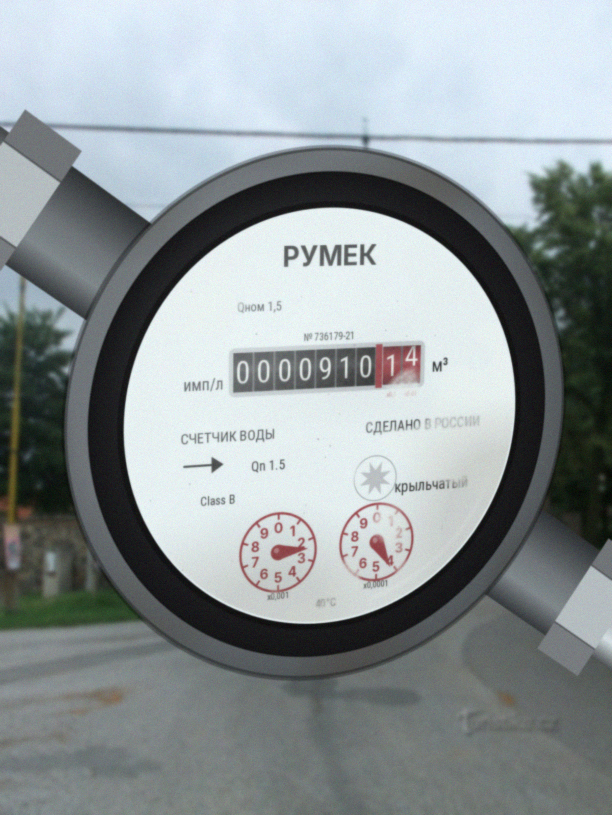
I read 910.1424 (m³)
